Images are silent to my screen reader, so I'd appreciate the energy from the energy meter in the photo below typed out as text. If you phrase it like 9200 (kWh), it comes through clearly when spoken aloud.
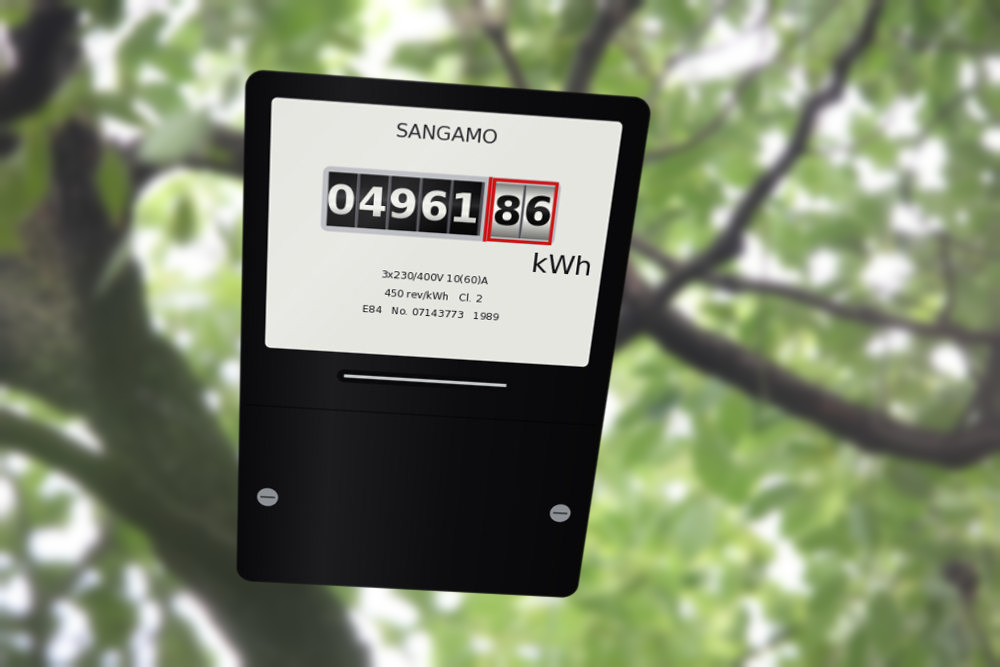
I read 4961.86 (kWh)
